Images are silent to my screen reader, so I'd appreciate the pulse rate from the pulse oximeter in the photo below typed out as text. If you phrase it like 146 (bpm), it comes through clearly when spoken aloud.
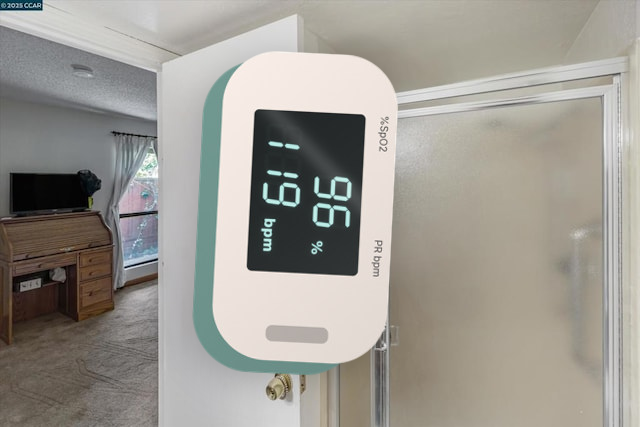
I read 119 (bpm)
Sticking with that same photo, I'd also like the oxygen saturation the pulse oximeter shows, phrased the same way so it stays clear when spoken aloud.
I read 96 (%)
